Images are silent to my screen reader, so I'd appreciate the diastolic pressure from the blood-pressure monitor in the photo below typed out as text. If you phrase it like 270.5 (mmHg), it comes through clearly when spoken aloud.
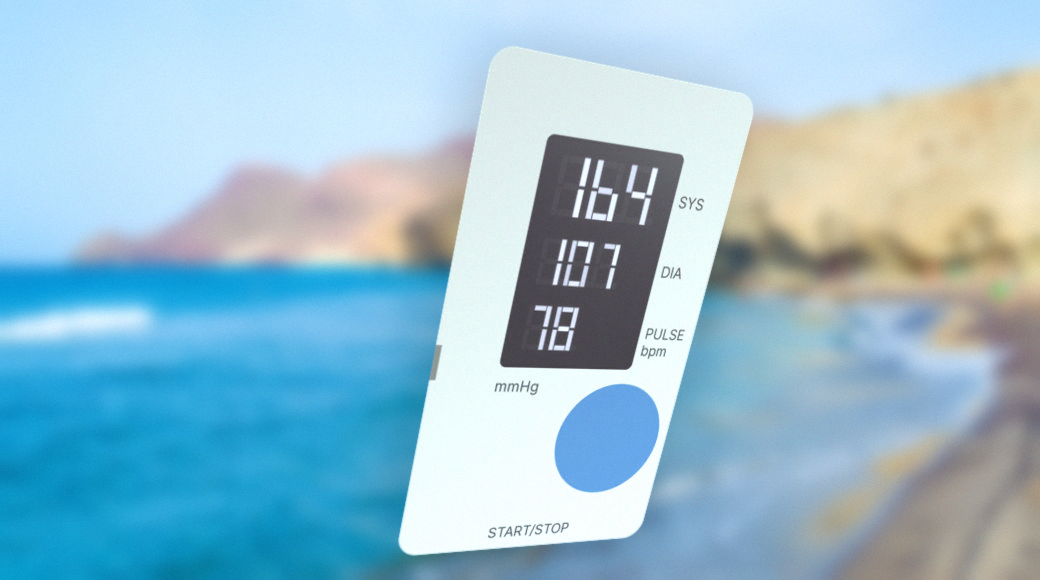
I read 107 (mmHg)
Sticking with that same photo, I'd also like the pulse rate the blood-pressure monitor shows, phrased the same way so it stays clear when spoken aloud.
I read 78 (bpm)
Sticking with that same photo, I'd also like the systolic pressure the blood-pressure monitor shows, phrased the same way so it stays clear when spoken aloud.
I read 164 (mmHg)
